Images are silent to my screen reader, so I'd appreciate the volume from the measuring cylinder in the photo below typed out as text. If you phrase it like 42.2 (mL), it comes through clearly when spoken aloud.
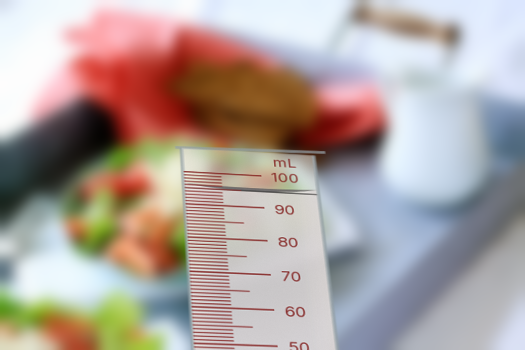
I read 95 (mL)
